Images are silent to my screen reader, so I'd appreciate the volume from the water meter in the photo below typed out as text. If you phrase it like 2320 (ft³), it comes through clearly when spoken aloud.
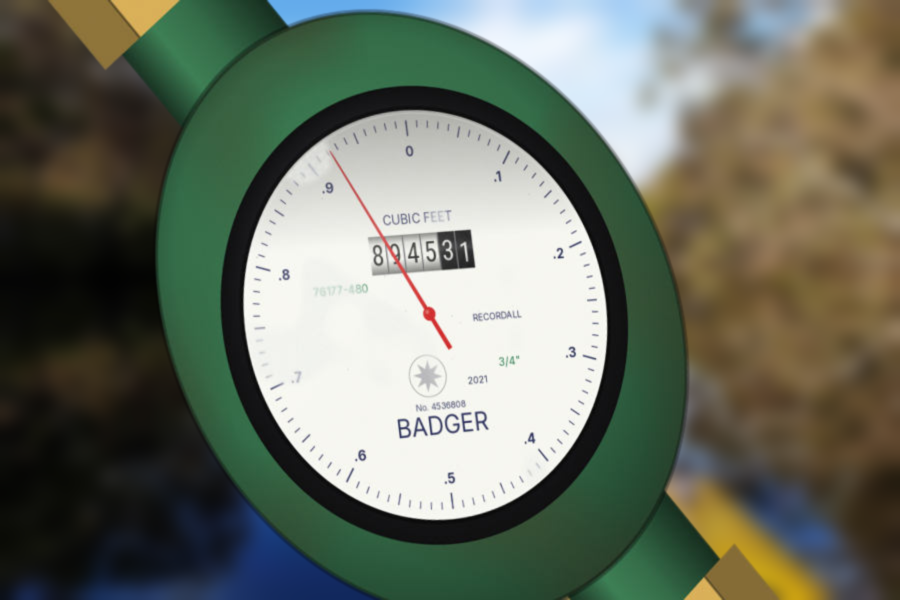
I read 894530.92 (ft³)
